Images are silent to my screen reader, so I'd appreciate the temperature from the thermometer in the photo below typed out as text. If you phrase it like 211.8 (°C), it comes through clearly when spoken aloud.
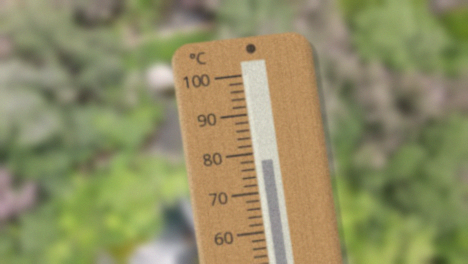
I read 78 (°C)
